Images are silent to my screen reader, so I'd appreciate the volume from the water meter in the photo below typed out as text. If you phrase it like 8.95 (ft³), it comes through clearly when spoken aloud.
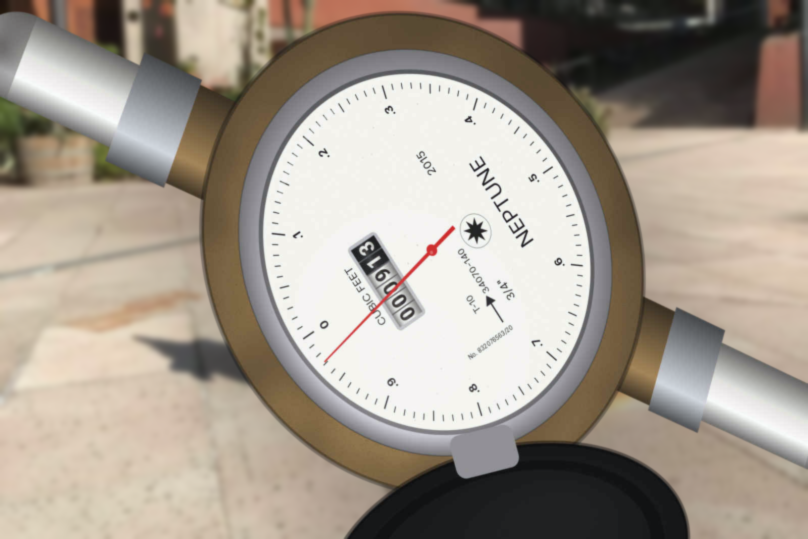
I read 912.97 (ft³)
